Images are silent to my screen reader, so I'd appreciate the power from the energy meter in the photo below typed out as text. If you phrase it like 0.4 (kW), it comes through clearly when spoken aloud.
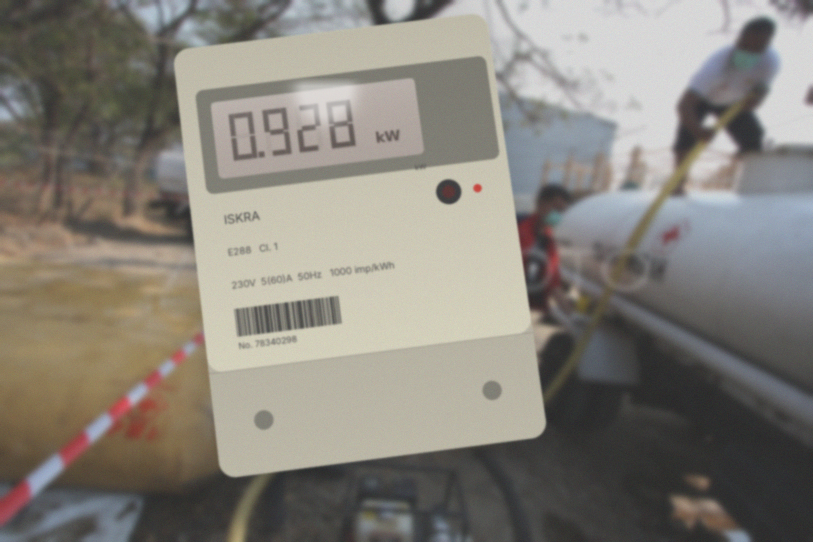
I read 0.928 (kW)
